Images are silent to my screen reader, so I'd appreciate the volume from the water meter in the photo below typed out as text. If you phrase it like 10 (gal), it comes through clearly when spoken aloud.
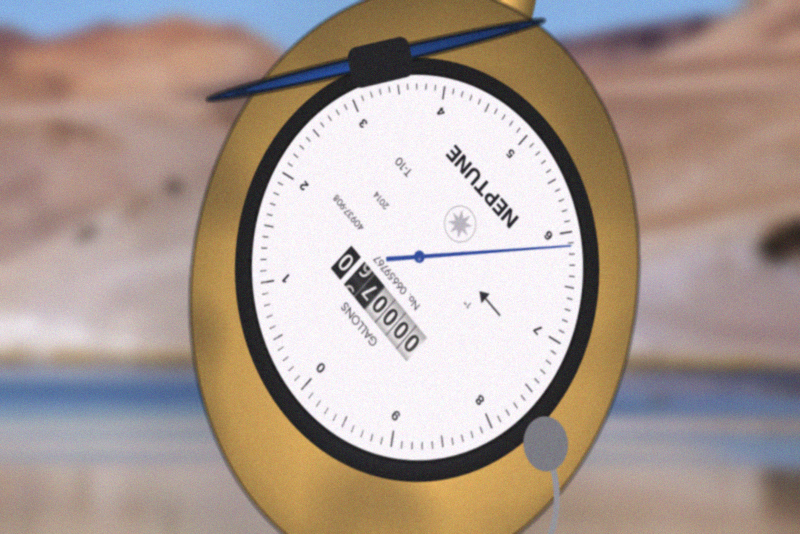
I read 756.1 (gal)
